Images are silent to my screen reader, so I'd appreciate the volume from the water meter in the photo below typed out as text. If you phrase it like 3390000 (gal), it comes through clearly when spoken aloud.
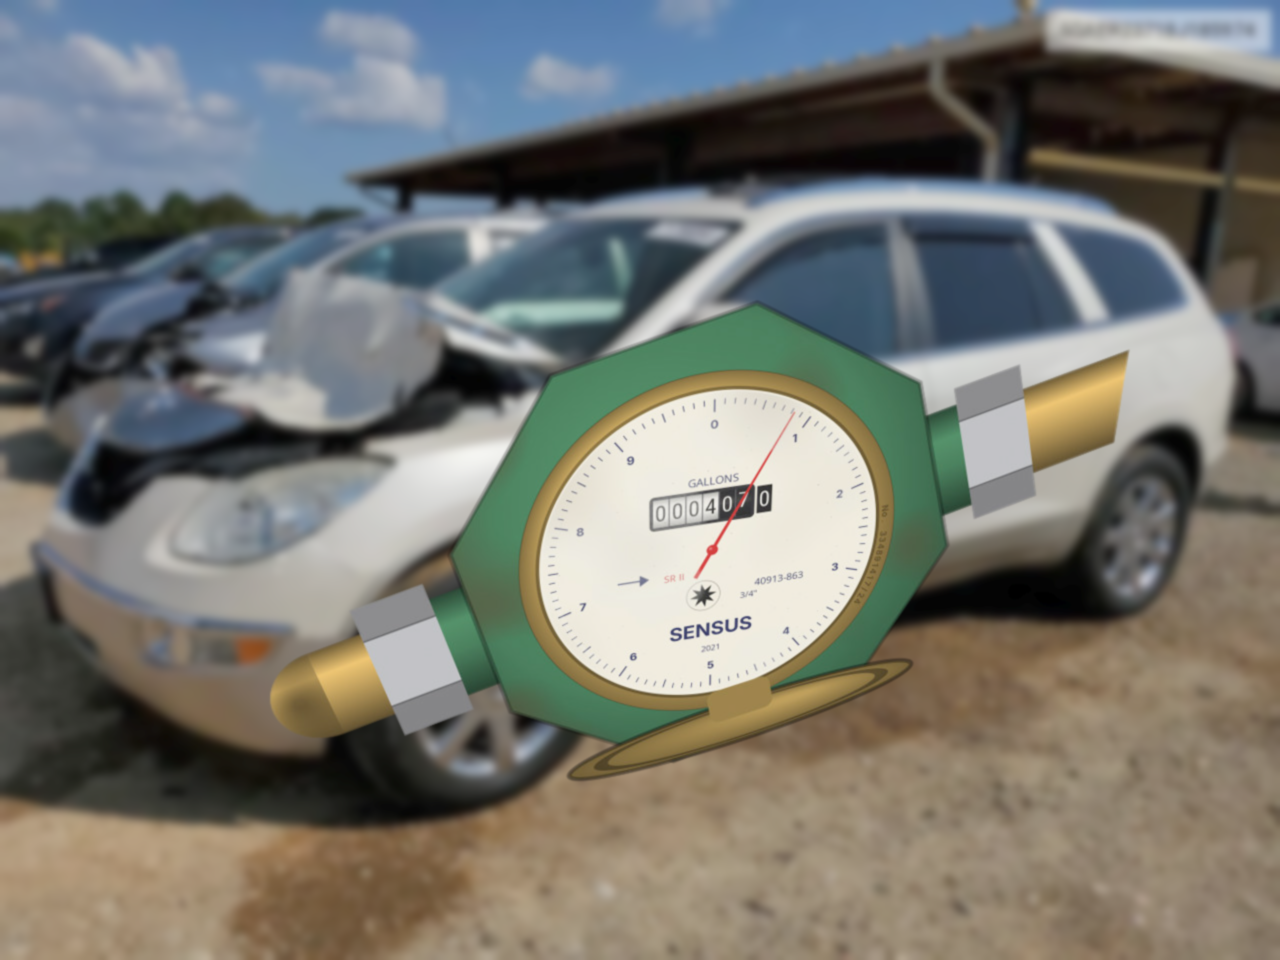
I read 4070.8 (gal)
